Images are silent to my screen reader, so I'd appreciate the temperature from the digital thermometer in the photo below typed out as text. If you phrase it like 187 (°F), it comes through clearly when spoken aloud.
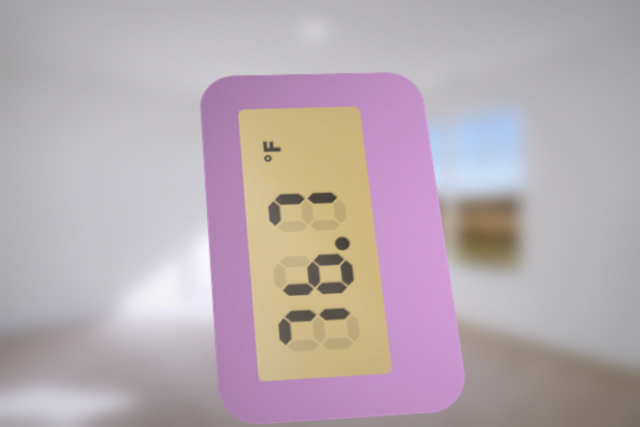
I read 76.7 (°F)
